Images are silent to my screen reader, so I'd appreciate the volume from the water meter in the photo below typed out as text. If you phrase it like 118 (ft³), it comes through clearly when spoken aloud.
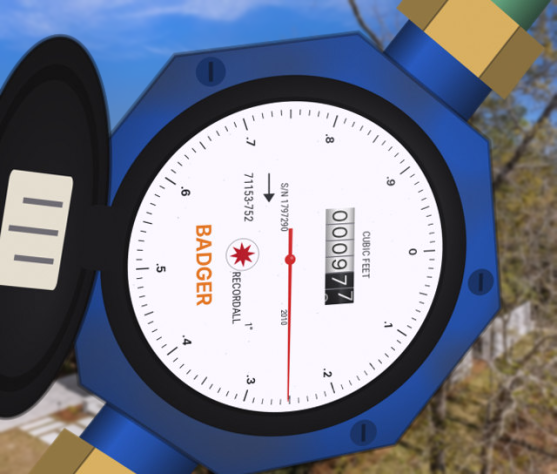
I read 977.25 (ft³)
